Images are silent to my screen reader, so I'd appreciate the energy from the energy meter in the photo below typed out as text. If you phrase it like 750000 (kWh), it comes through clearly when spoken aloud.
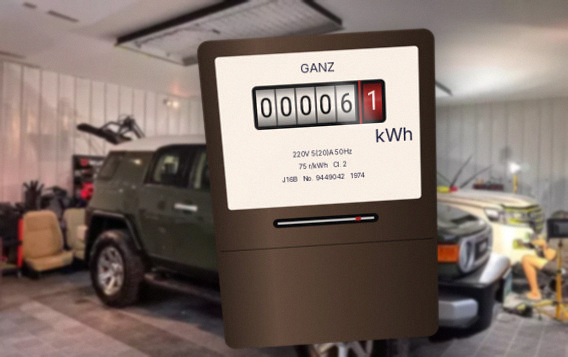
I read 6.1 (kWh)
